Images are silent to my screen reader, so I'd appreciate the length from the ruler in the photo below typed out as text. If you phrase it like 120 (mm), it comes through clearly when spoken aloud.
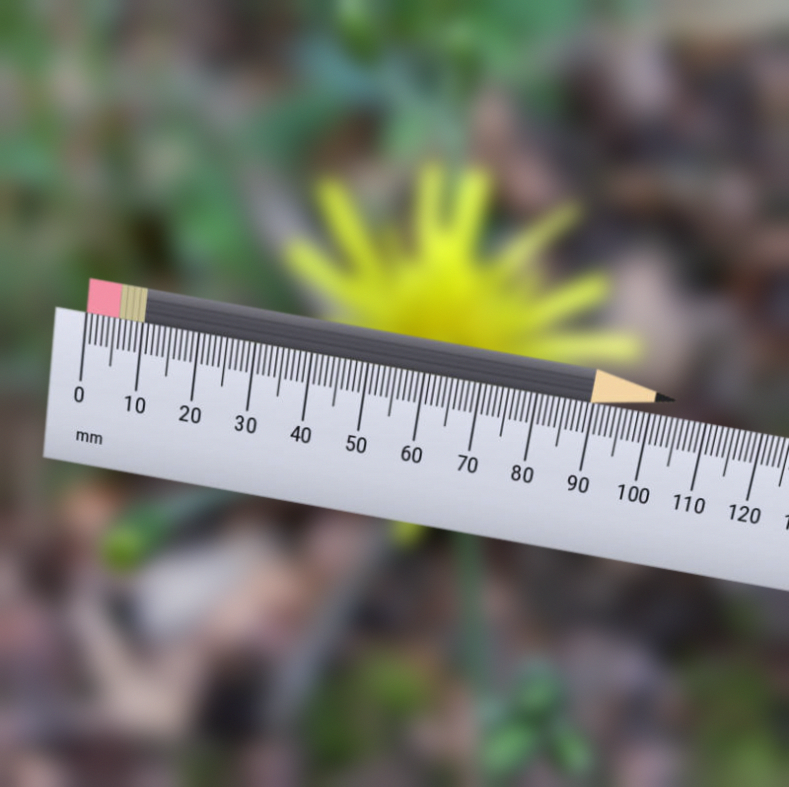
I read 104 (mm)
